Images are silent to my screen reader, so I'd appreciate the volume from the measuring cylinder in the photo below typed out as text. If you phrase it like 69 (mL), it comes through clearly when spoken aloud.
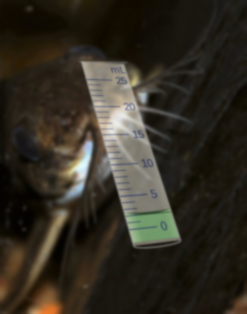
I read 2 (mL)
